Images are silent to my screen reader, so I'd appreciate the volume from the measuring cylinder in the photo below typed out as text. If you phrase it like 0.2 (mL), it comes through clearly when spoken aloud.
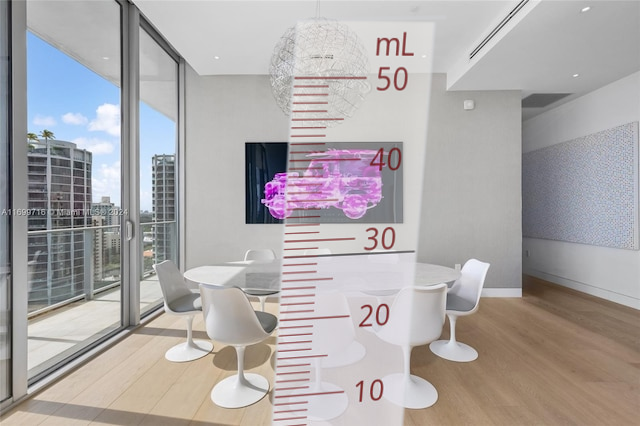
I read 28 (mL)
